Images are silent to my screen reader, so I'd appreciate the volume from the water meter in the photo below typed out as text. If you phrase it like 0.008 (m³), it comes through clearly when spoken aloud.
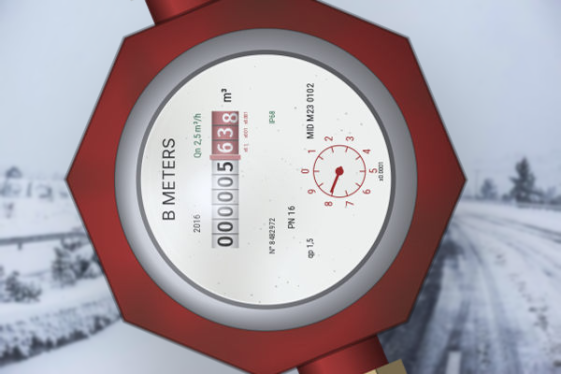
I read 5.6378 (m³)
